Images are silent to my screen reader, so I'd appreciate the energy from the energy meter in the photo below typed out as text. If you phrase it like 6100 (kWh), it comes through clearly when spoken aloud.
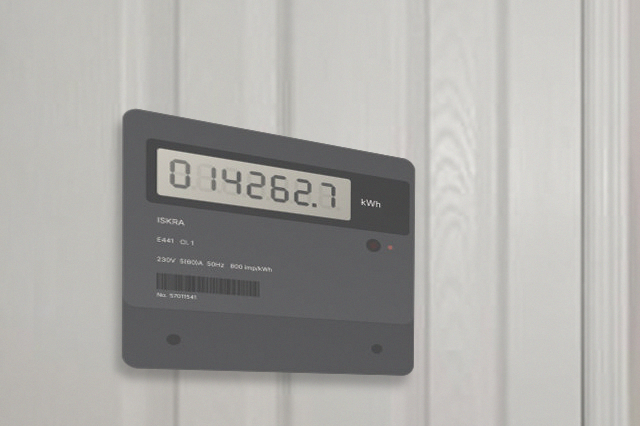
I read 14262.7 (kWh)
